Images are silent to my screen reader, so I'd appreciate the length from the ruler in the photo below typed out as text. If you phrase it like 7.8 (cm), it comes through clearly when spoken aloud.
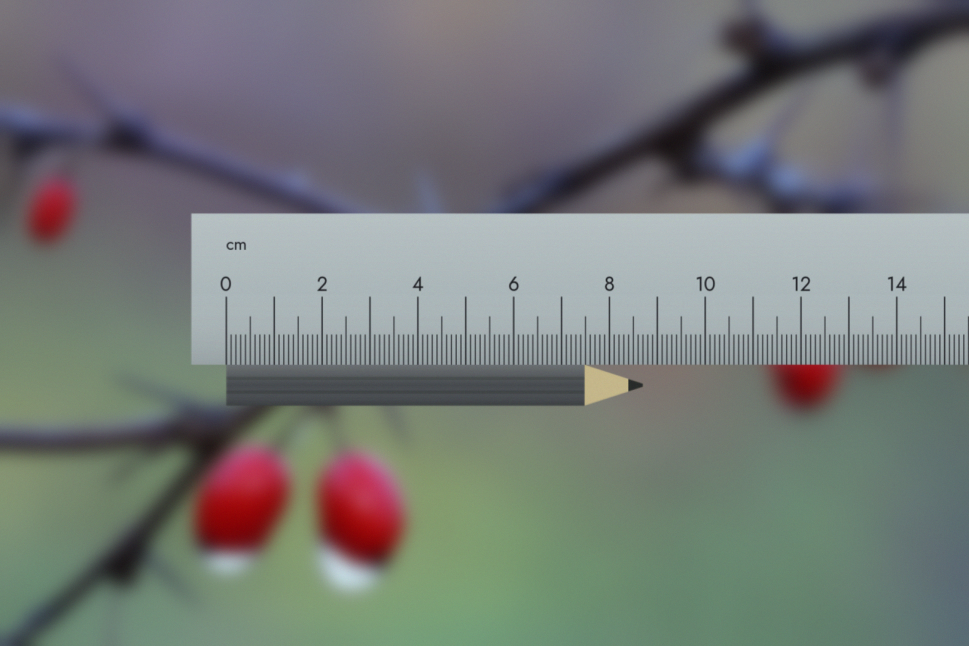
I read 8.7 (cm)
